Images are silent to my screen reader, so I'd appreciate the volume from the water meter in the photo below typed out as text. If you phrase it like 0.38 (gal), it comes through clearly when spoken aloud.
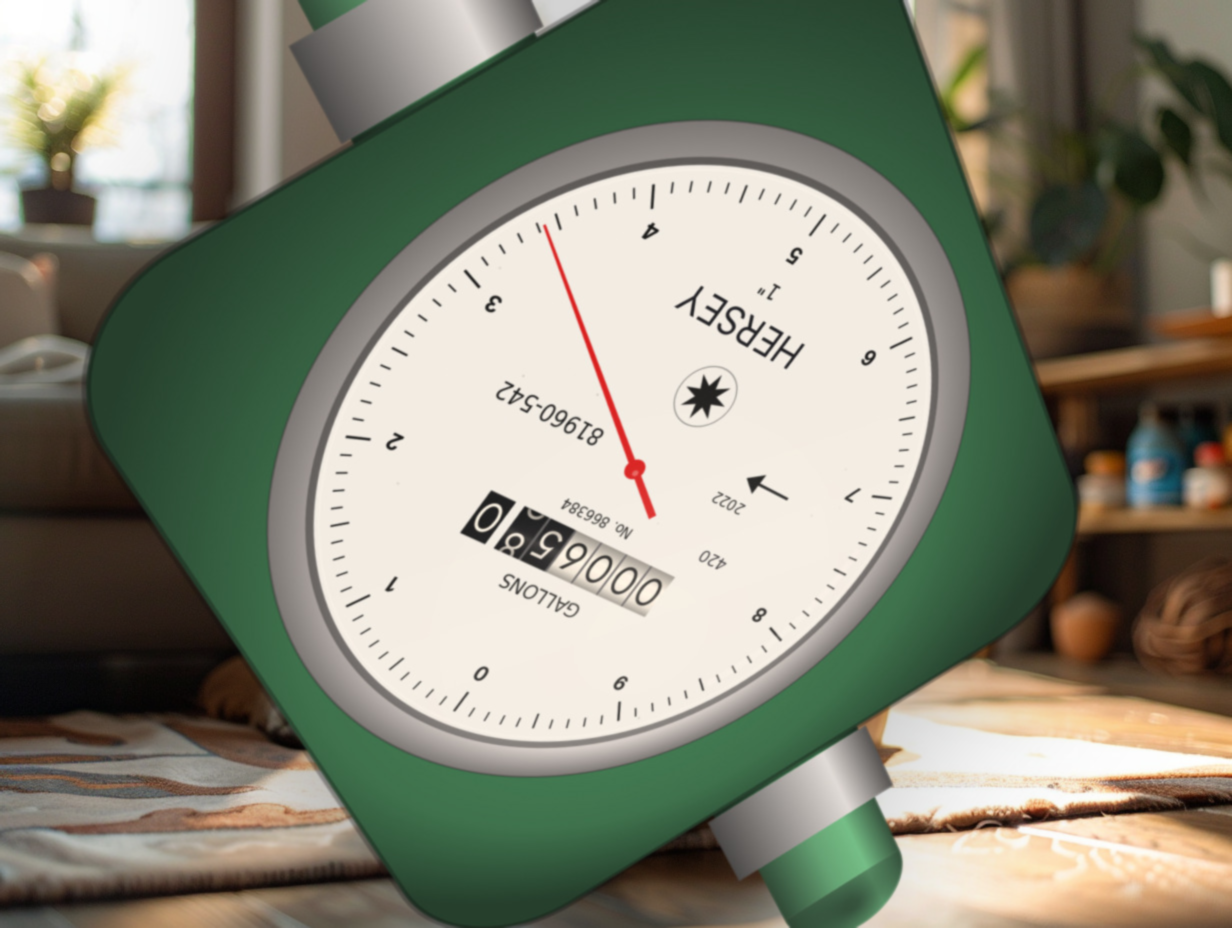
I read 6583.4 (gal)
